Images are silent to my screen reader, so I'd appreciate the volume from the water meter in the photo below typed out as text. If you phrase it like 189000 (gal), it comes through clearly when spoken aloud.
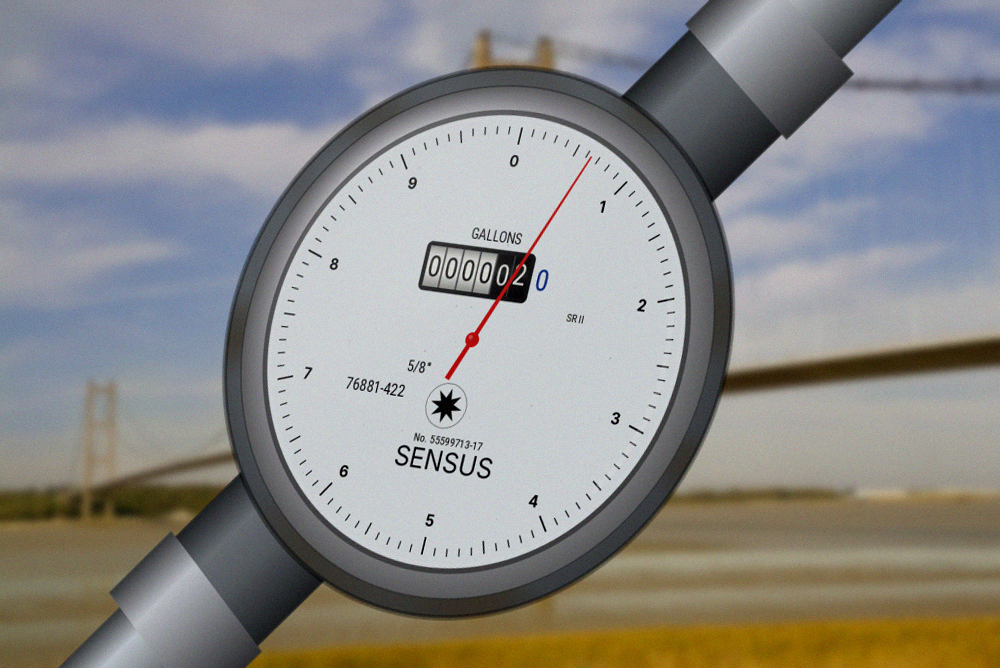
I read 20.6 (gal)
